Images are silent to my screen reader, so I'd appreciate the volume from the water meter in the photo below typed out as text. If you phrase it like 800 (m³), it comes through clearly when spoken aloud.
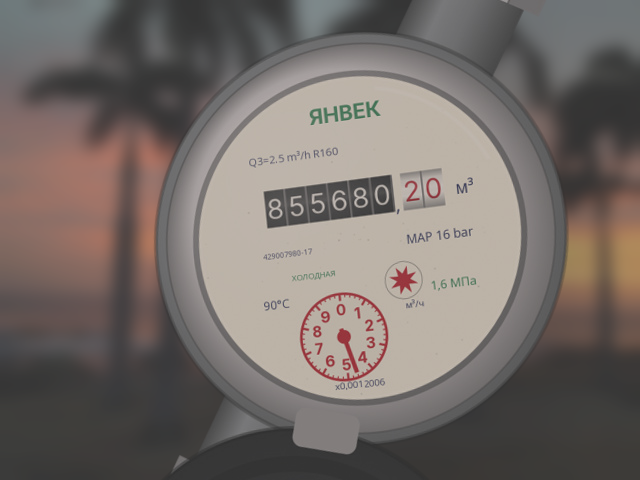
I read 855680.204 (m³)
